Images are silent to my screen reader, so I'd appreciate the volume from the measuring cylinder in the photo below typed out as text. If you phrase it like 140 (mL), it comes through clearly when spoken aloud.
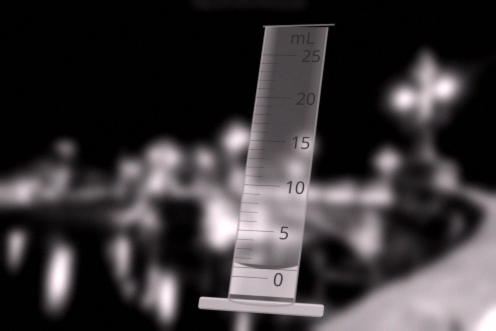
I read 1 (mL)
